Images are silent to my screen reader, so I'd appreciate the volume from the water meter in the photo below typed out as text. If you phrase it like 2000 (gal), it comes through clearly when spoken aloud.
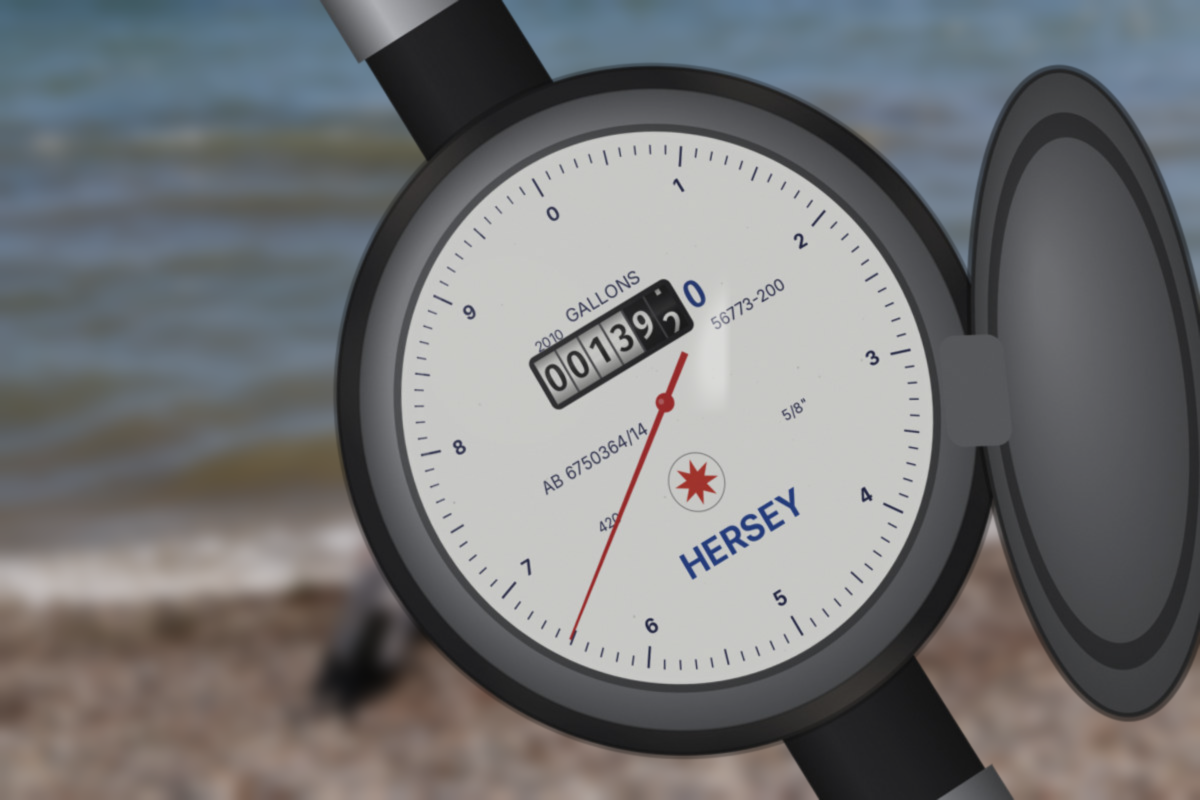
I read 13916.5 (gal)
